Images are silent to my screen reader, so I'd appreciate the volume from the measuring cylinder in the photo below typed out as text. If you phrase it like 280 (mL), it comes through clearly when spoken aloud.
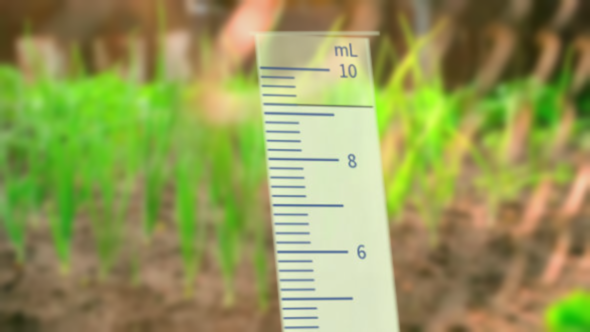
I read 9.2 (mL)
